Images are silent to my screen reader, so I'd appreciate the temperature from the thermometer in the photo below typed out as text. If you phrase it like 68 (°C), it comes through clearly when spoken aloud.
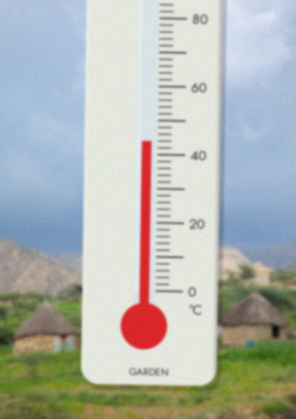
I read 44 (°C)
